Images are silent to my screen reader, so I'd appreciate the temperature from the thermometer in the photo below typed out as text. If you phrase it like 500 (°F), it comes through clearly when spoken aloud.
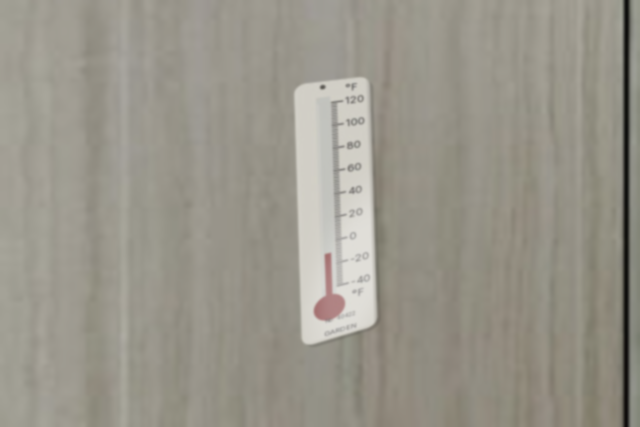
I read -10 (°F)
